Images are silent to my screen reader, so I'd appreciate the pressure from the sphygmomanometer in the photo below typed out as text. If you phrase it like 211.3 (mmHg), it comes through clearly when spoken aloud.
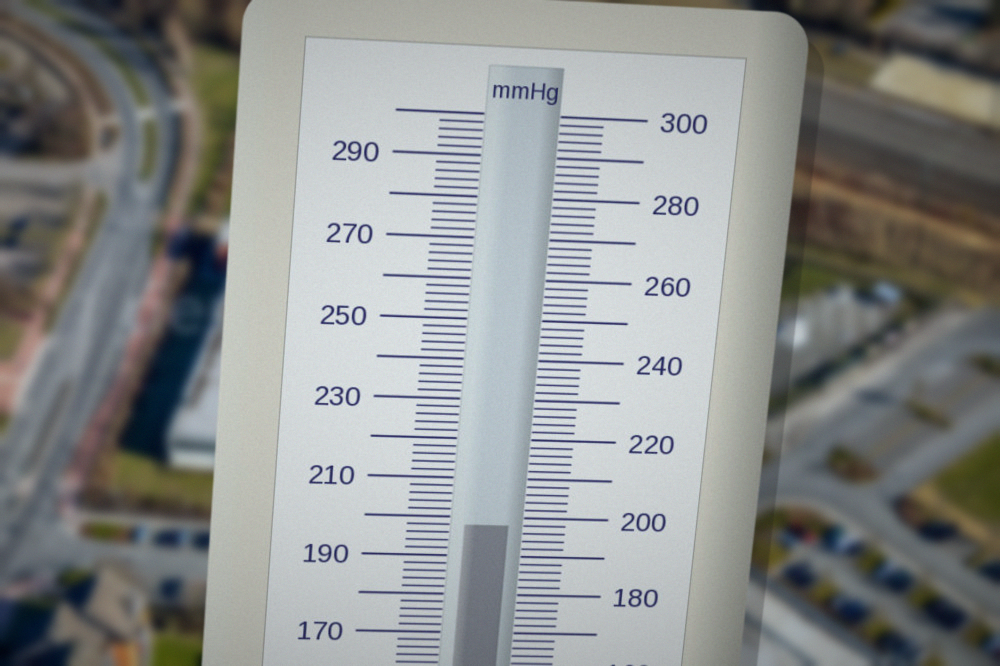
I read 198 (mmHg)
